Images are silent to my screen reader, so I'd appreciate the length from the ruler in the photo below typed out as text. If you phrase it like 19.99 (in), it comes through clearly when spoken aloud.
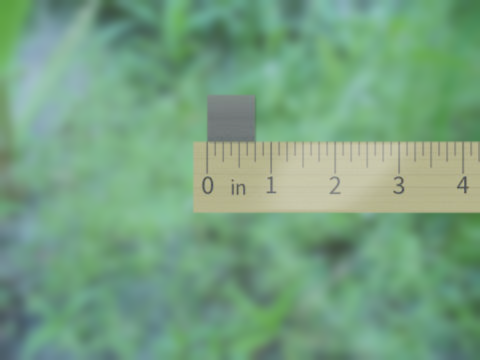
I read 0.75 (in)
